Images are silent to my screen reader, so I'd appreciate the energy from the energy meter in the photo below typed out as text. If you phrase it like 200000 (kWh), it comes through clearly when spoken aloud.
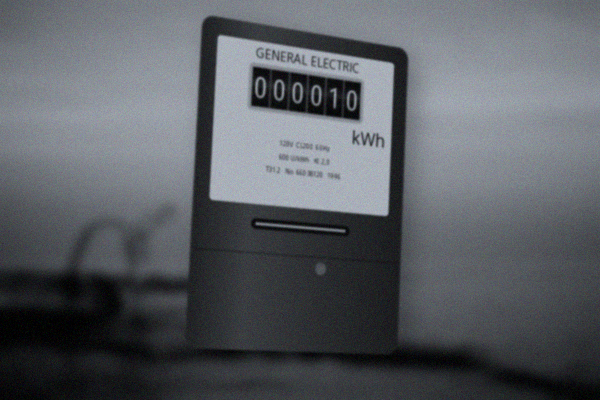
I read 10 (kWh)
